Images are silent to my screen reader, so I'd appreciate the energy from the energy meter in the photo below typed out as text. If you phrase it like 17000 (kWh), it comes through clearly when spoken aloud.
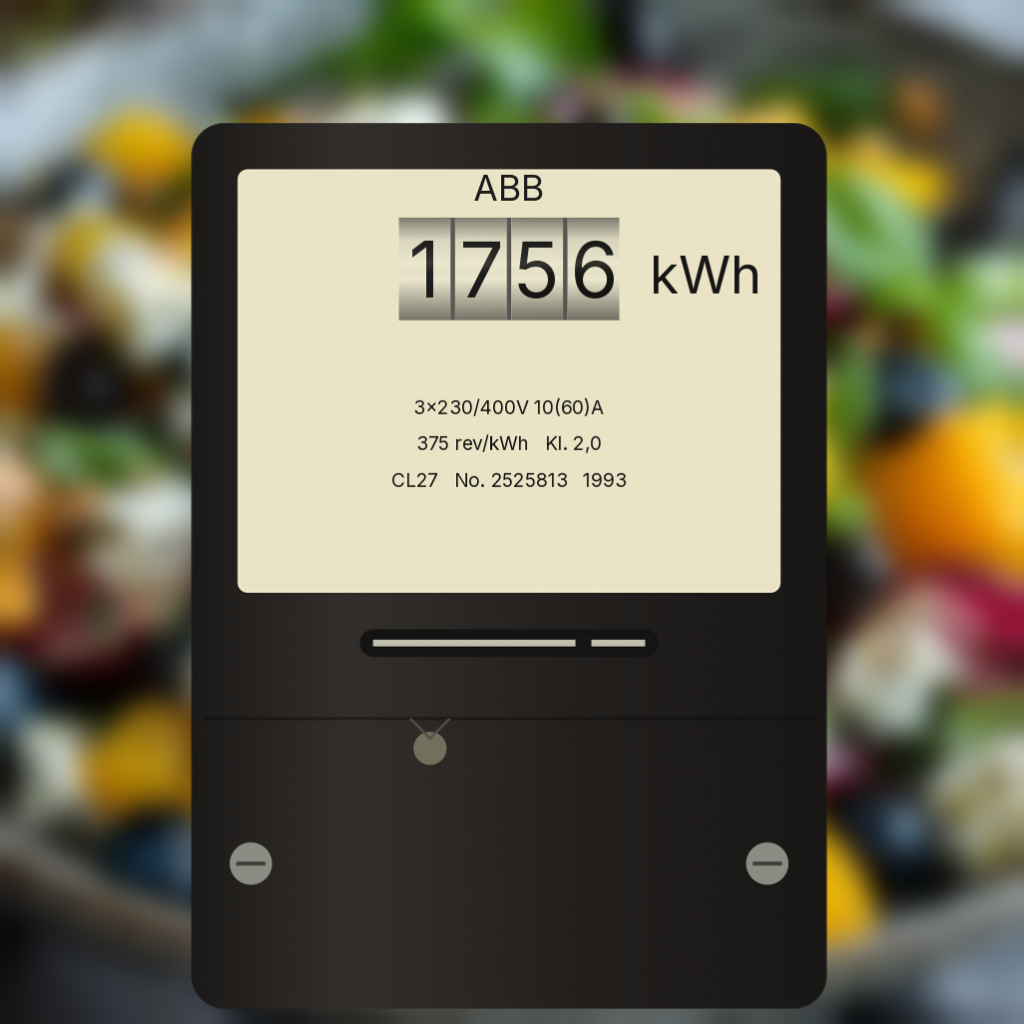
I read 1756 (kWh)
